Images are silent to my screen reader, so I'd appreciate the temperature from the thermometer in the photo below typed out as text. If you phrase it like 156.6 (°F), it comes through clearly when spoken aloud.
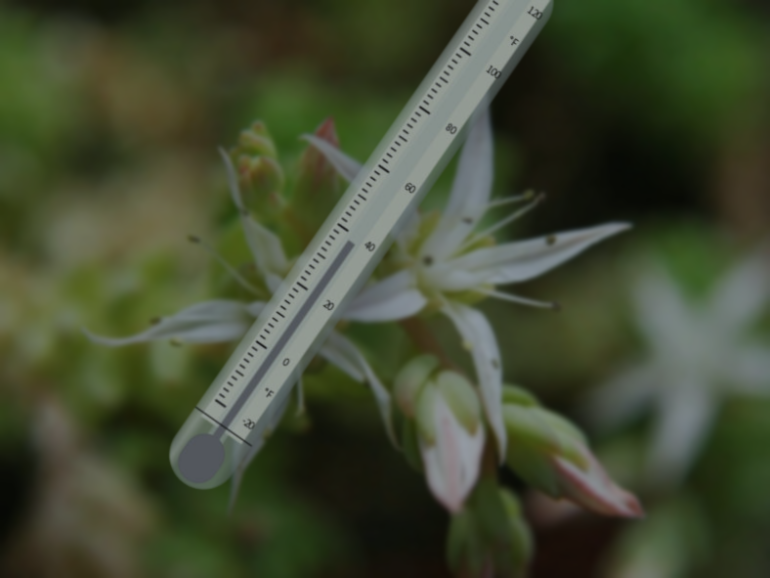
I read 38 (°F)
